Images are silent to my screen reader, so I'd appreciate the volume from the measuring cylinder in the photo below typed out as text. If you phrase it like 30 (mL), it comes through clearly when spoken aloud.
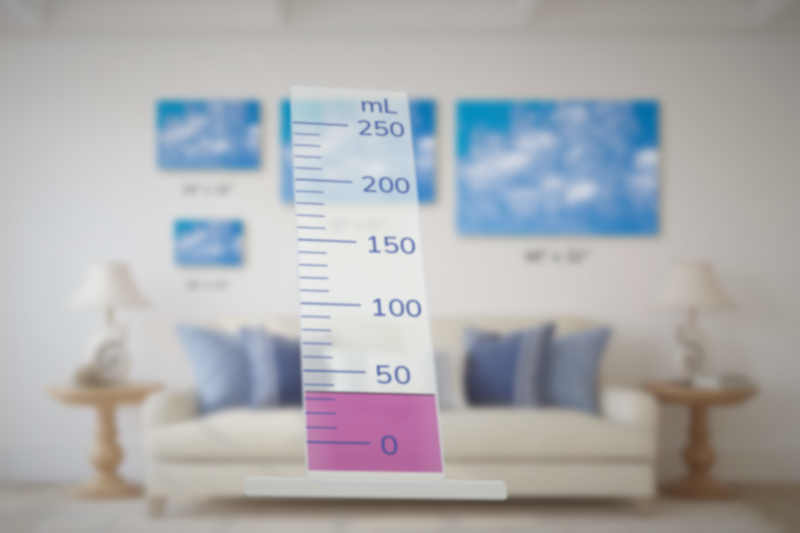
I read 35 (mL)
